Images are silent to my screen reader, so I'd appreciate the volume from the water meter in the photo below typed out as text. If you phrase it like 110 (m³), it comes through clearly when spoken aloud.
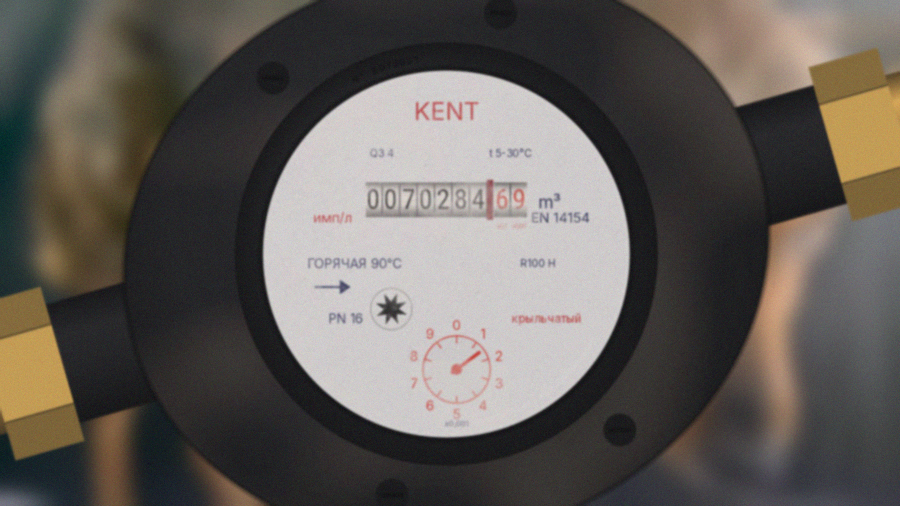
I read 70284.691 (m³)
